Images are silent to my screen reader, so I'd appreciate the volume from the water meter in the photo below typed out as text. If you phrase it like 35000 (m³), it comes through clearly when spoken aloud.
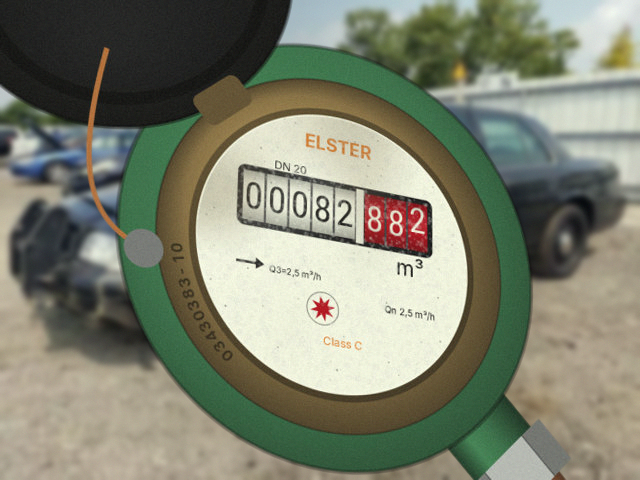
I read 82.882 (m³)
